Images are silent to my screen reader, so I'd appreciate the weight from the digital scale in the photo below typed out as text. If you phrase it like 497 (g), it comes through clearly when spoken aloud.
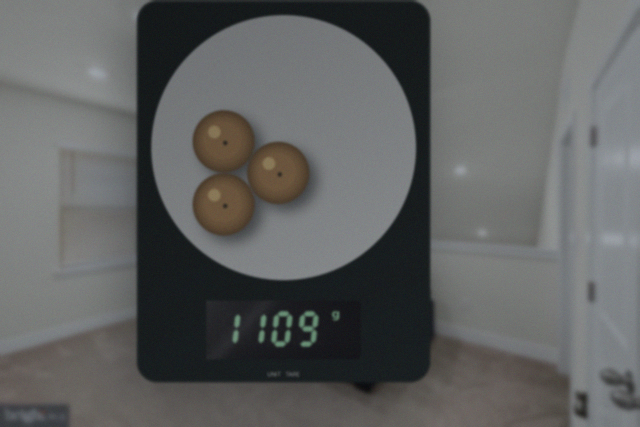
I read 1109 (g)
